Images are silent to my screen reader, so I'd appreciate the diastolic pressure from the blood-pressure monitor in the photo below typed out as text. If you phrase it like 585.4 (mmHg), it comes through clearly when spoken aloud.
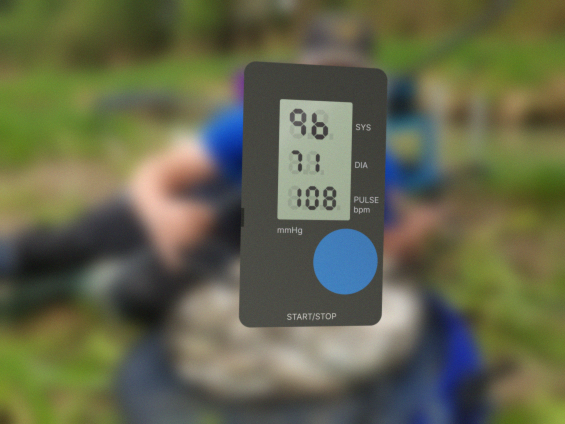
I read 71 (mmHg)
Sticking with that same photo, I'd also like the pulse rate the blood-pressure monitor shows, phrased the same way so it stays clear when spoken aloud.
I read 108 (bpm)
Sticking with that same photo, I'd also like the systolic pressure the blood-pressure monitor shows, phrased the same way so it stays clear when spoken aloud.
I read 96 (mmHg)
